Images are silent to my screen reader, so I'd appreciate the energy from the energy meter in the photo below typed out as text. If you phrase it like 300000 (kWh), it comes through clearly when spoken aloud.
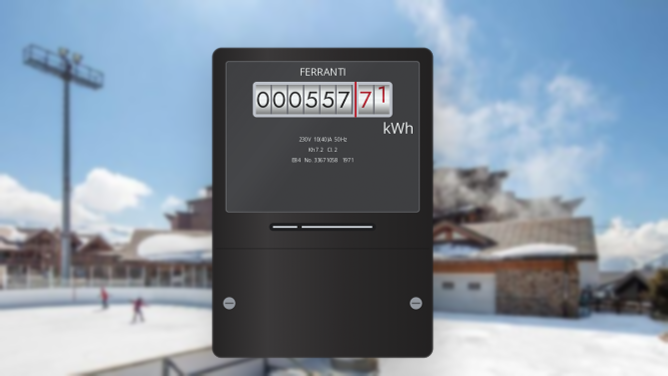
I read 557.71 (kWh)
